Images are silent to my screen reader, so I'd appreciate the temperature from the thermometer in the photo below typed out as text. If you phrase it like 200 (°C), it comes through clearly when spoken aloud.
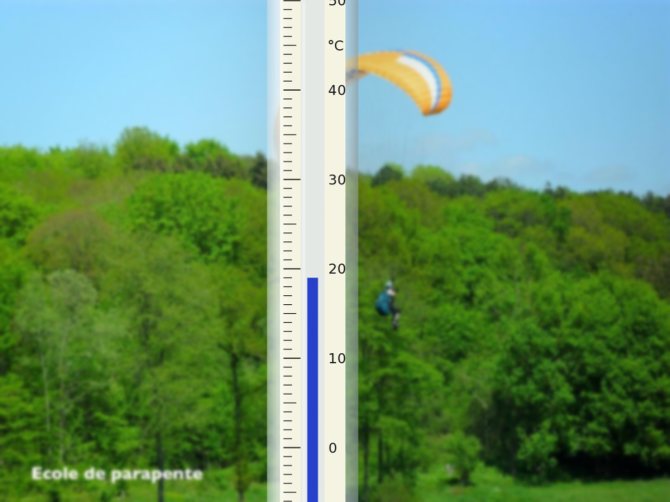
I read 19 (°C)
